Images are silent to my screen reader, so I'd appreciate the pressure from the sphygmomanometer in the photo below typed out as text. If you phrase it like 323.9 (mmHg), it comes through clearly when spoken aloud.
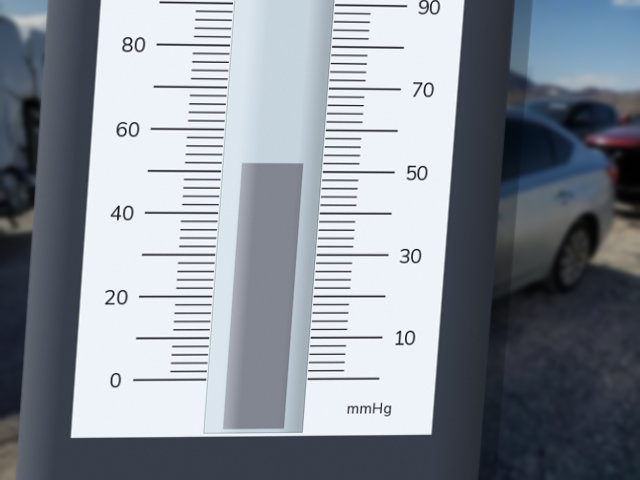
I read 52 (mmHg)
